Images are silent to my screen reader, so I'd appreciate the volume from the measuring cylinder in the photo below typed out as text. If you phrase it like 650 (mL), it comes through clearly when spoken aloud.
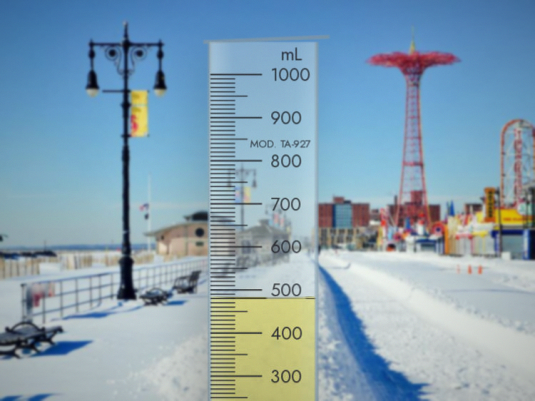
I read 480 (mL)
